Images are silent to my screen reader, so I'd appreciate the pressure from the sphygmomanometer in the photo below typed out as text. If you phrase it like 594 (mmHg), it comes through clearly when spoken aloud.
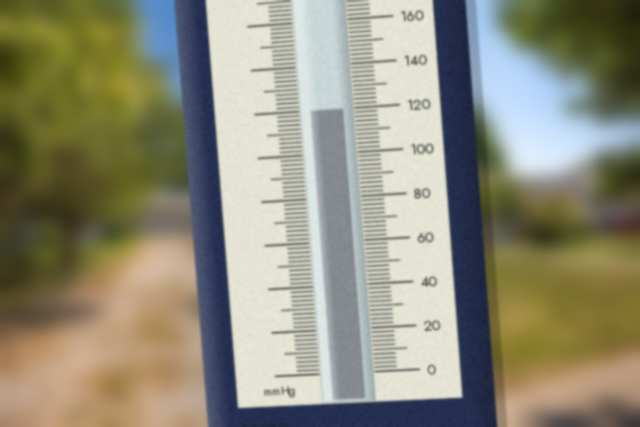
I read 120 (mmHg)
